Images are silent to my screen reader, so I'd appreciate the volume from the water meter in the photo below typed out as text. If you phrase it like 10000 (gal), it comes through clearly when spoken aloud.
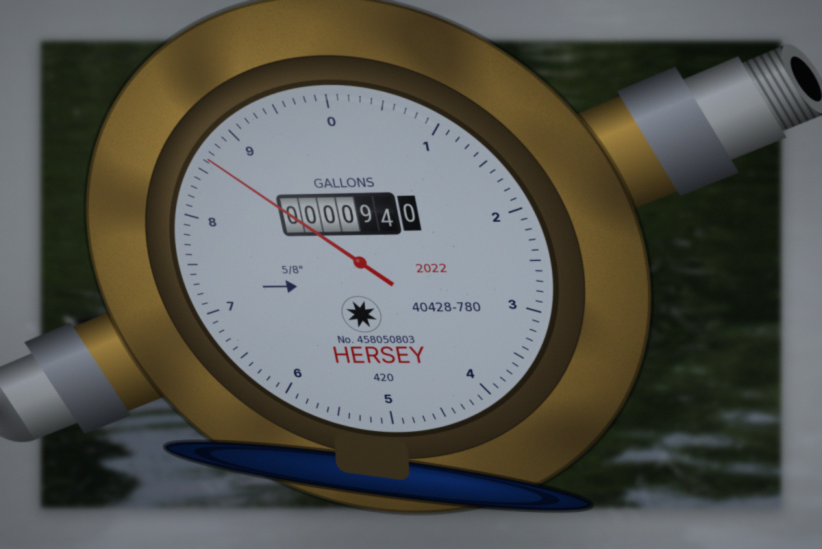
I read 938.6 (gal)
